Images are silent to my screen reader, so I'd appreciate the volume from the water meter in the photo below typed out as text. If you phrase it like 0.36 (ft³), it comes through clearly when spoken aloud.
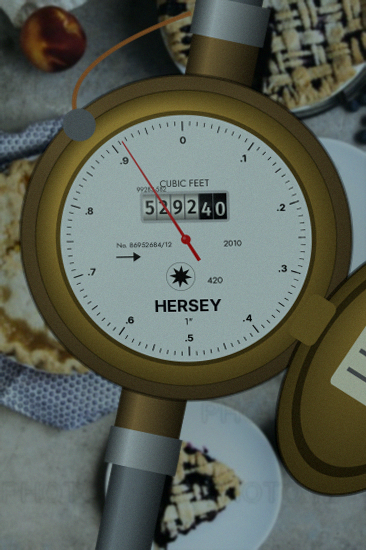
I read 529239.91 (ft³)
